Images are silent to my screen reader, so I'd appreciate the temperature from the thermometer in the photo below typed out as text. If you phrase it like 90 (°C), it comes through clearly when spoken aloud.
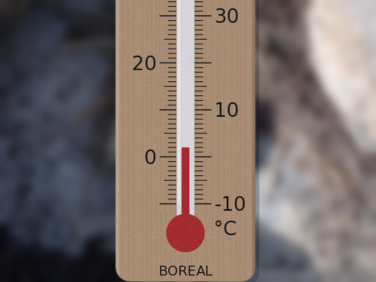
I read 2 (°C)
